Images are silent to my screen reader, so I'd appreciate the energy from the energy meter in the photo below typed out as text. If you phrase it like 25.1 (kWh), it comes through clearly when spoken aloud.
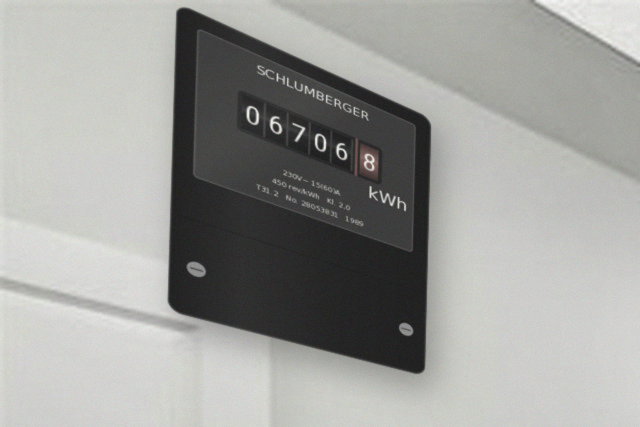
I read 6706.8 (kWh)
